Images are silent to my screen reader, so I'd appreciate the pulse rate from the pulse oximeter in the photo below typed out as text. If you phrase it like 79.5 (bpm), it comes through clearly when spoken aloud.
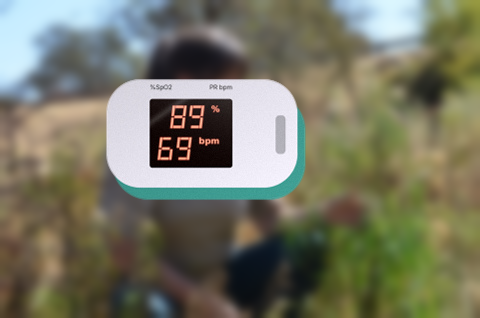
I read 69 (bpm)
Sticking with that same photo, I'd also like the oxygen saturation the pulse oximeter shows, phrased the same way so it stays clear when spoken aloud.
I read 89 (%)
